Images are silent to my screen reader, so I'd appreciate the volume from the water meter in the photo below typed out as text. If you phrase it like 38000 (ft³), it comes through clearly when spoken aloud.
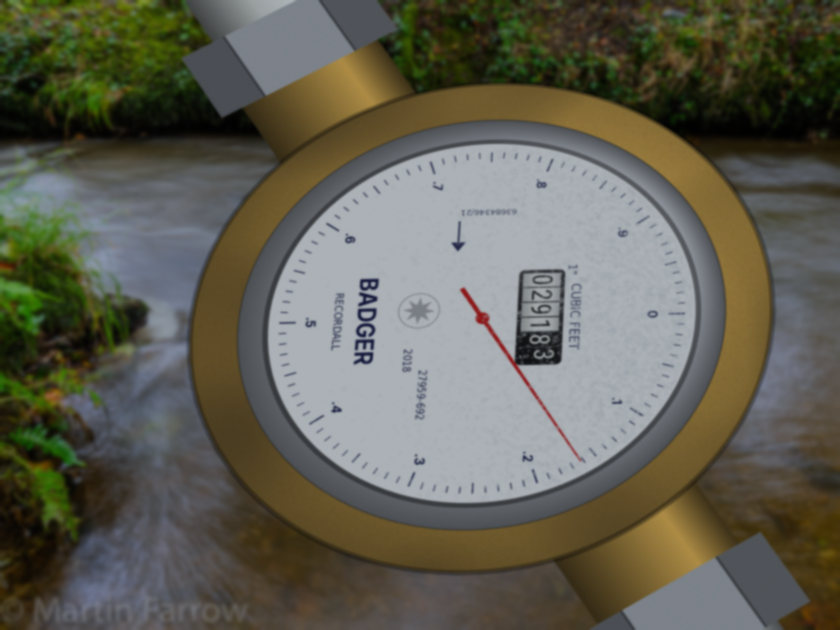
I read 29183.16 (ft³)
